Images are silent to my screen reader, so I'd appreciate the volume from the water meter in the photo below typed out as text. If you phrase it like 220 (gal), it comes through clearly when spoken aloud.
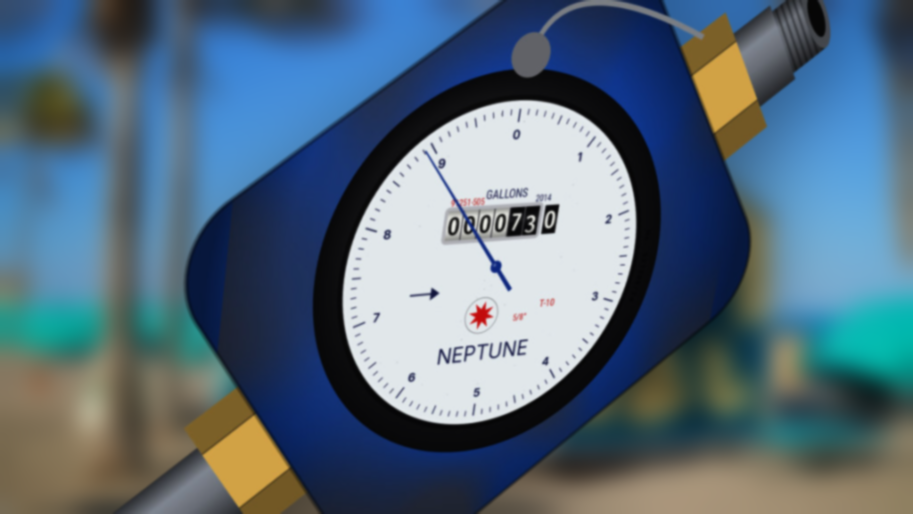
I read 728.9 (gal)
